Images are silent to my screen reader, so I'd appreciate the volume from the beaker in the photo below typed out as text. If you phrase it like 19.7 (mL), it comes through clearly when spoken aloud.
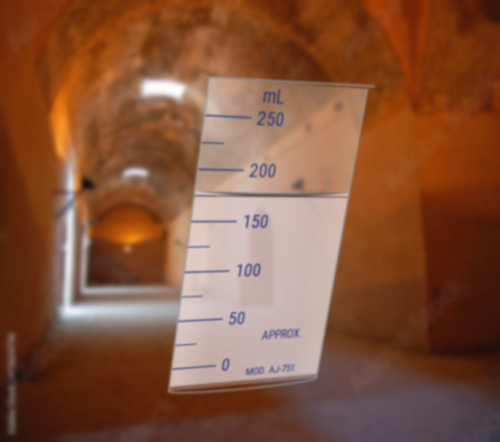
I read 175 (mL)
